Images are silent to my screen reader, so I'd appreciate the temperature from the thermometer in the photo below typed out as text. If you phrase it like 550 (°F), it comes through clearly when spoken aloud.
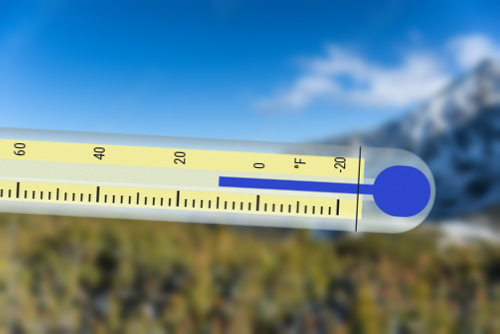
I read 10 (°F)
